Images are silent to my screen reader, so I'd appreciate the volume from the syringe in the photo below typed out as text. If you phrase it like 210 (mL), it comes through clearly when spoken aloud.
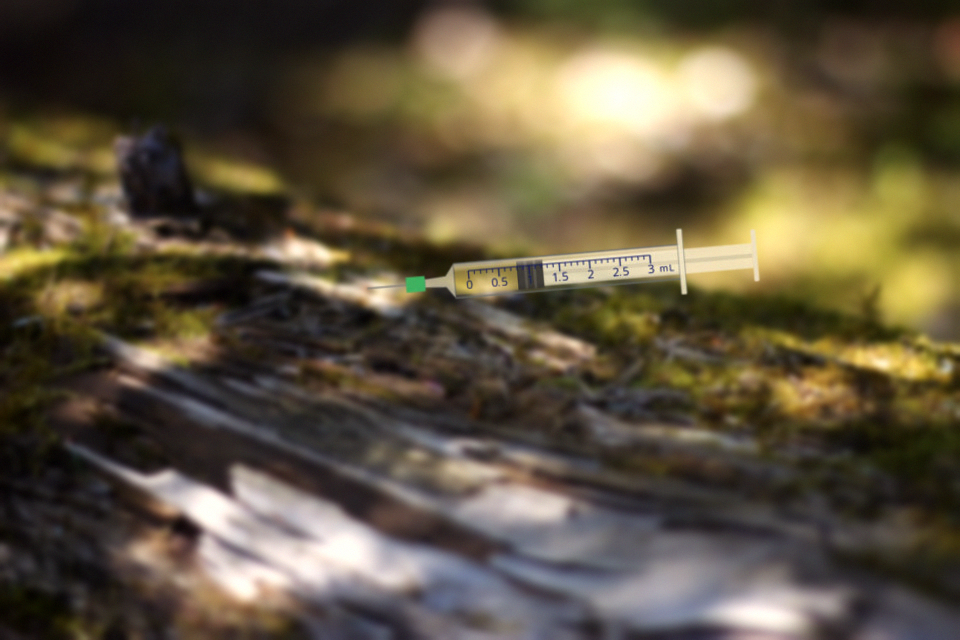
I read 0.8 (mL)
